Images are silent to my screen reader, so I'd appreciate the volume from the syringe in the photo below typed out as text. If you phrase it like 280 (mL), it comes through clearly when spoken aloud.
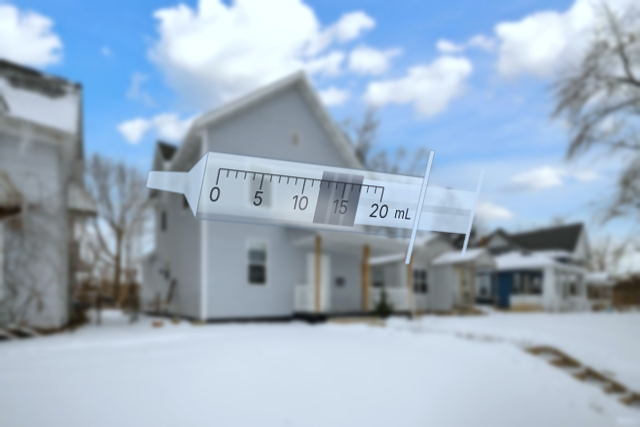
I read 12 (mL)
